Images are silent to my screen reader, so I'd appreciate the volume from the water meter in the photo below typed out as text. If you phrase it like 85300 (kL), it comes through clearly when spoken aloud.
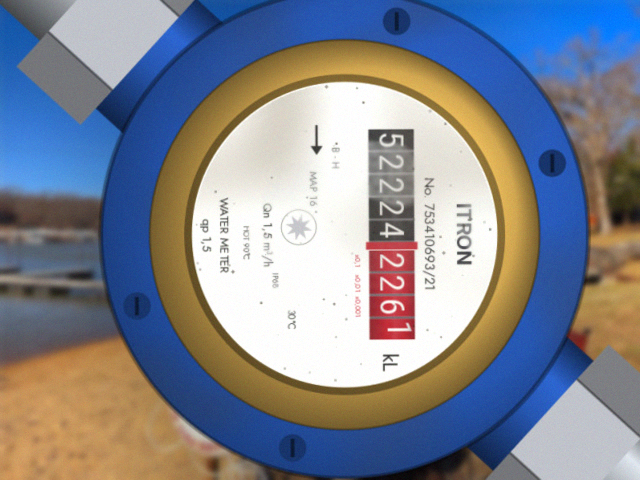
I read 52224.2261 (kL)
